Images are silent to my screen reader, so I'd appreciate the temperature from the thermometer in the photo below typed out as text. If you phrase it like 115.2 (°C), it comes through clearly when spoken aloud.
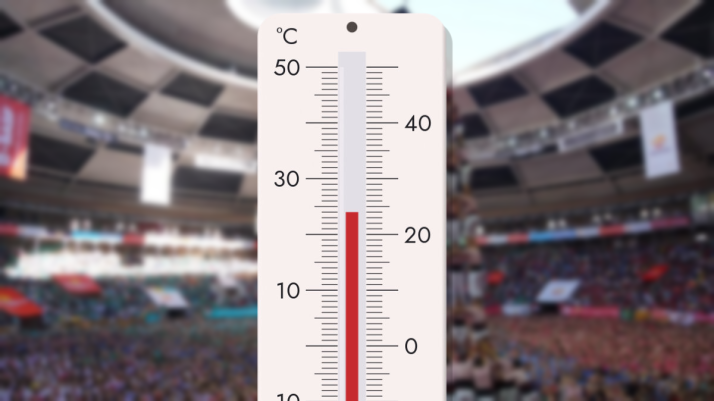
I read 24 (°C)
